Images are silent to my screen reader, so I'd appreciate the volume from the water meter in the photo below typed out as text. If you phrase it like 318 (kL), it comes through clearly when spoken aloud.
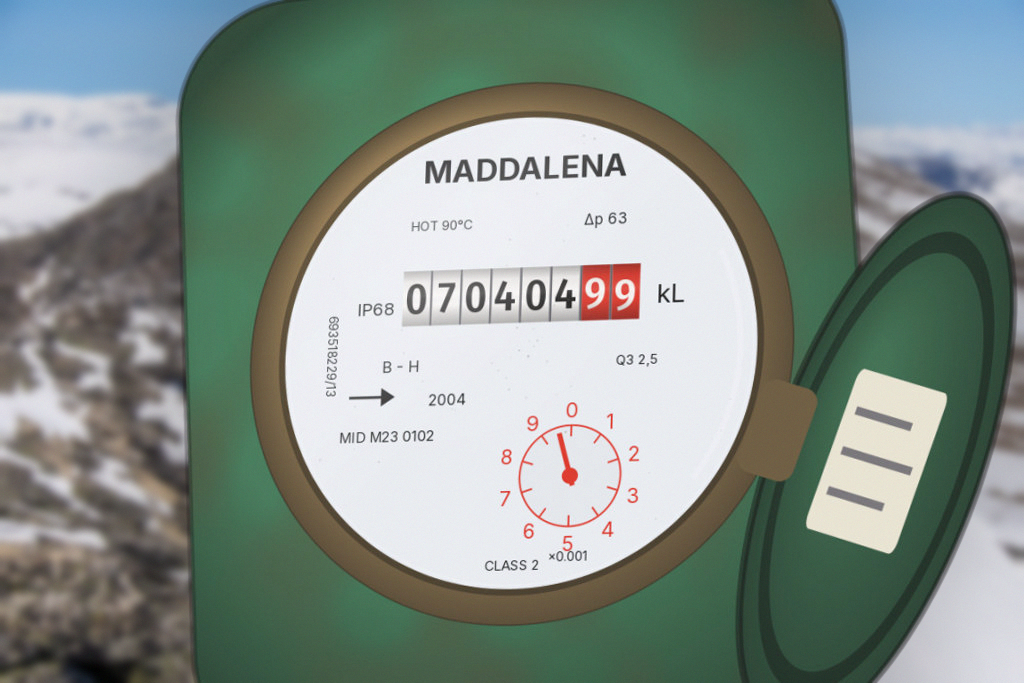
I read 70404.989 (kL)
